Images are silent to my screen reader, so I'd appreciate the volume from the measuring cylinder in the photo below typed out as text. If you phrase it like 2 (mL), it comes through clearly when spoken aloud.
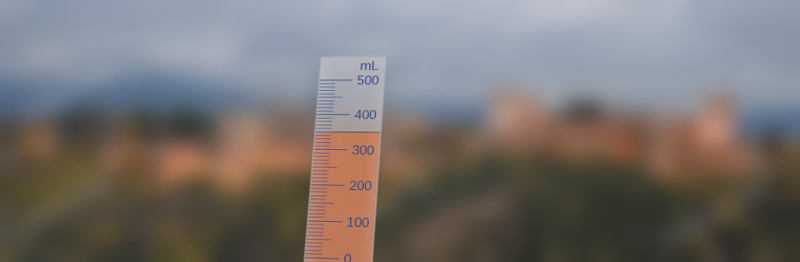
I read 350 (mL)
